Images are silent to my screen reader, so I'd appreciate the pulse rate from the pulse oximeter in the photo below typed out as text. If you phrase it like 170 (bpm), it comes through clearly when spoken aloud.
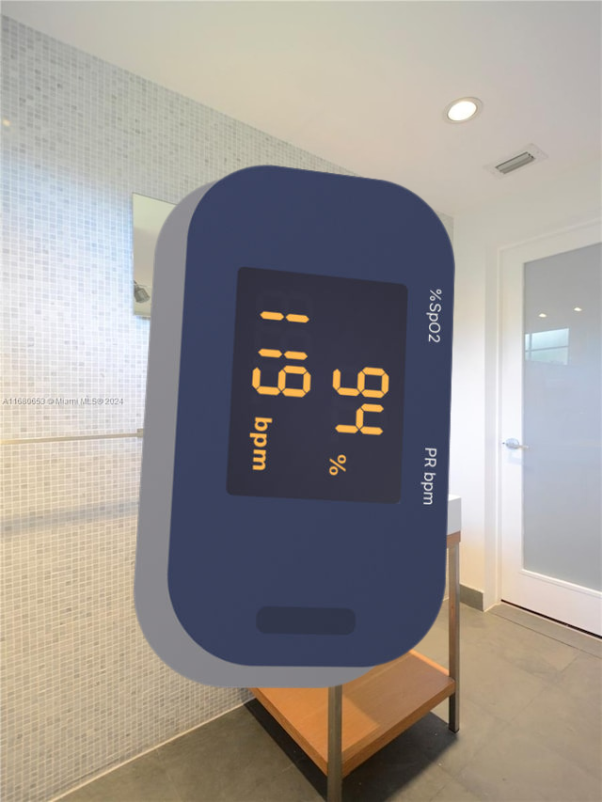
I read 119 (bpm)
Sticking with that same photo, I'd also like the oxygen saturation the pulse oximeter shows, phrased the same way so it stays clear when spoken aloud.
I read 94 (%)
